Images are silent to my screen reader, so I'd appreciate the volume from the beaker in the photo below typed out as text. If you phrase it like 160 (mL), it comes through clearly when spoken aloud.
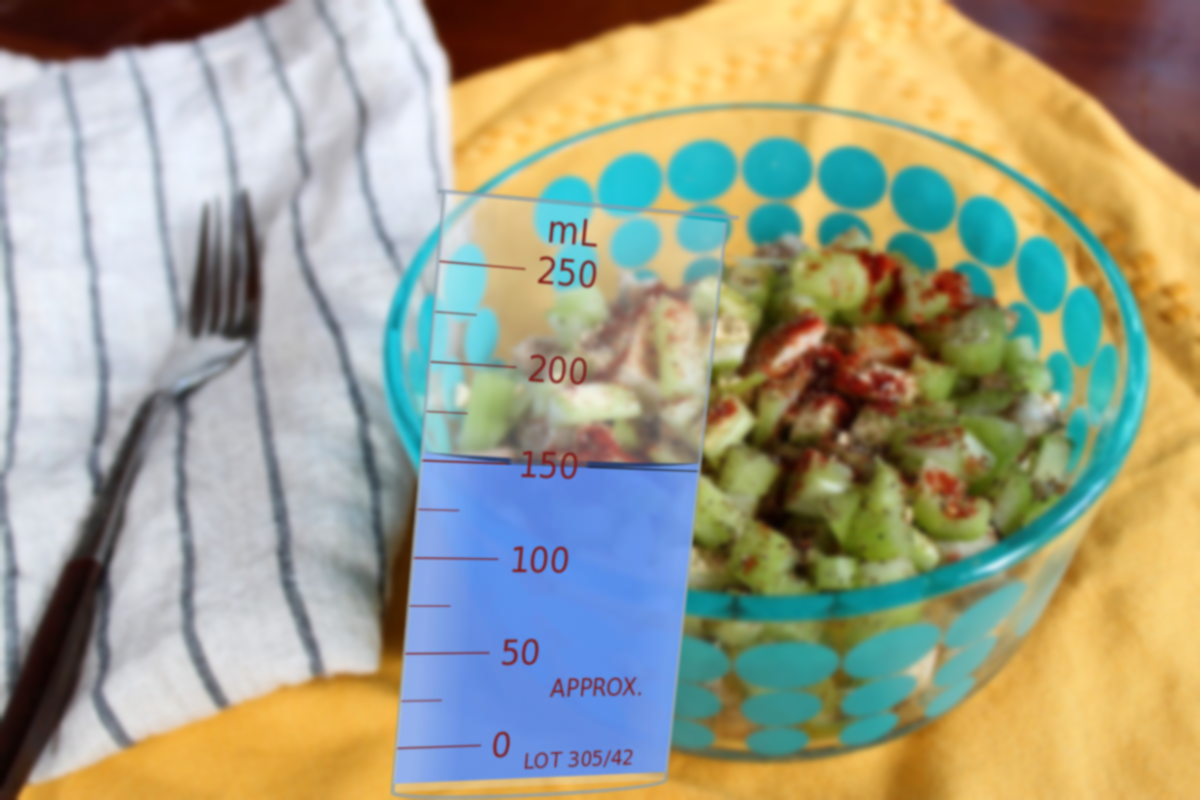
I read 150 (mL)
